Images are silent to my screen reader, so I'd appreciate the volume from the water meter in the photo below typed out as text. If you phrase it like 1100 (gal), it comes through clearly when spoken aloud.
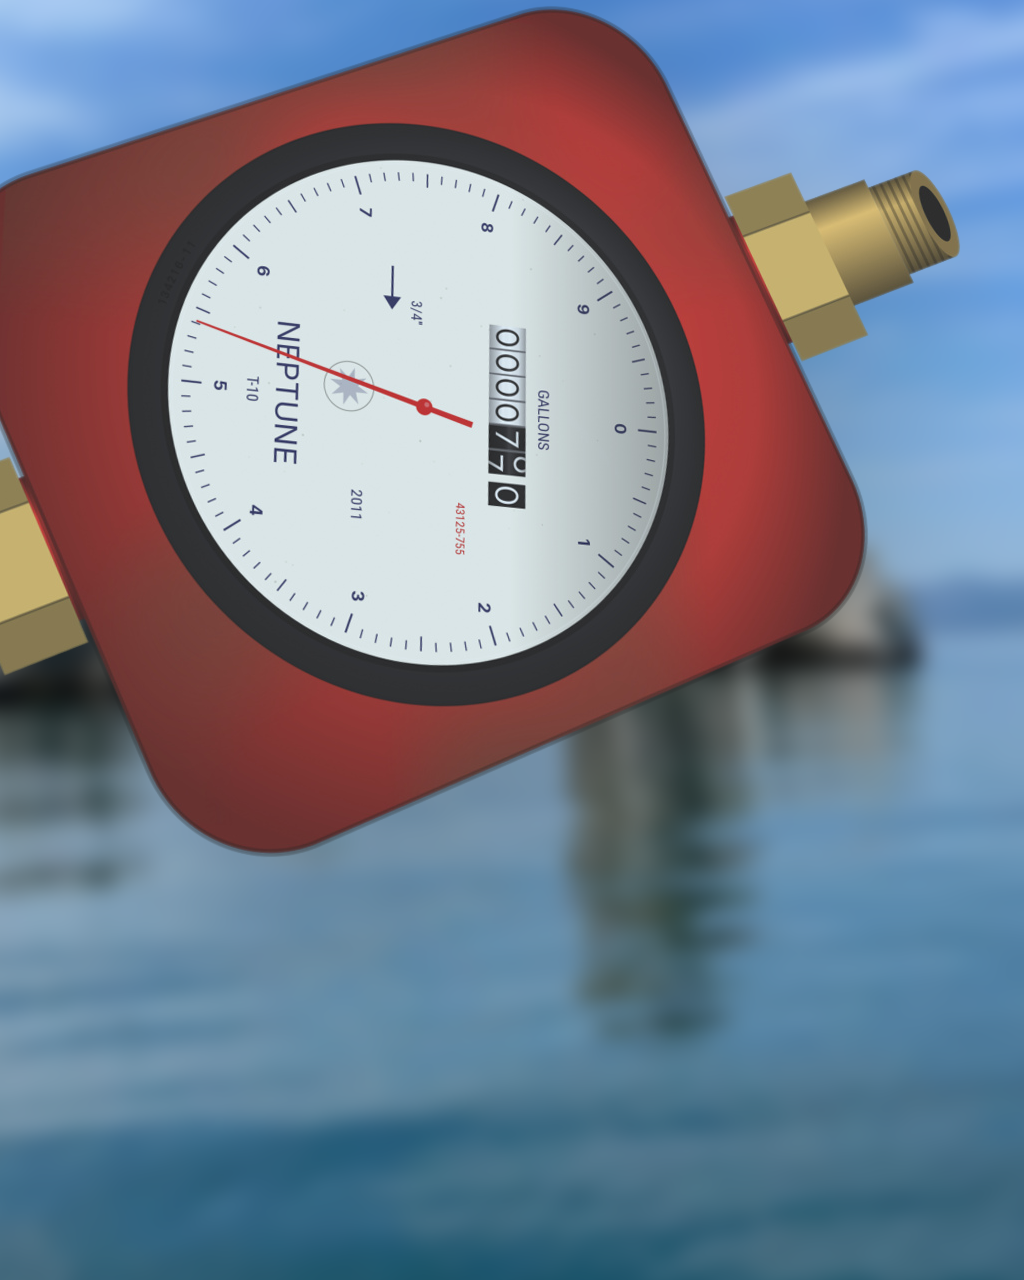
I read 765.4 (gal)
